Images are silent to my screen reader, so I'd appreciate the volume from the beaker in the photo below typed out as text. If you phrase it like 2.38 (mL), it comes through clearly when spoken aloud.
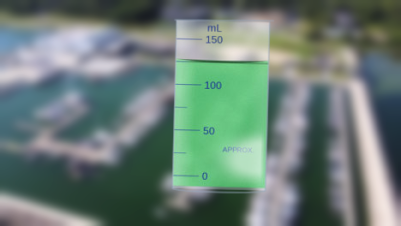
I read 125 (mL)
